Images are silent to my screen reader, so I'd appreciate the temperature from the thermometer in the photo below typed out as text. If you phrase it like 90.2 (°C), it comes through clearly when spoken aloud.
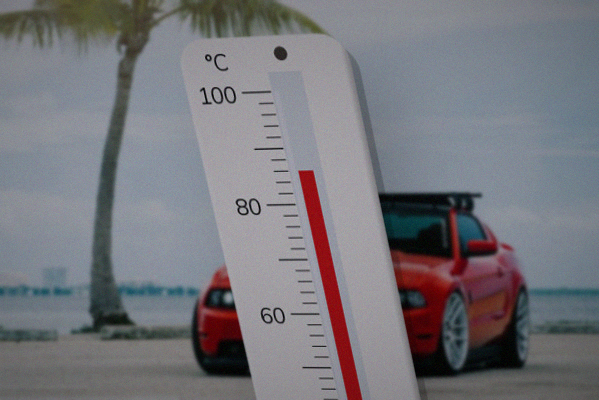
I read 86 (°C)
